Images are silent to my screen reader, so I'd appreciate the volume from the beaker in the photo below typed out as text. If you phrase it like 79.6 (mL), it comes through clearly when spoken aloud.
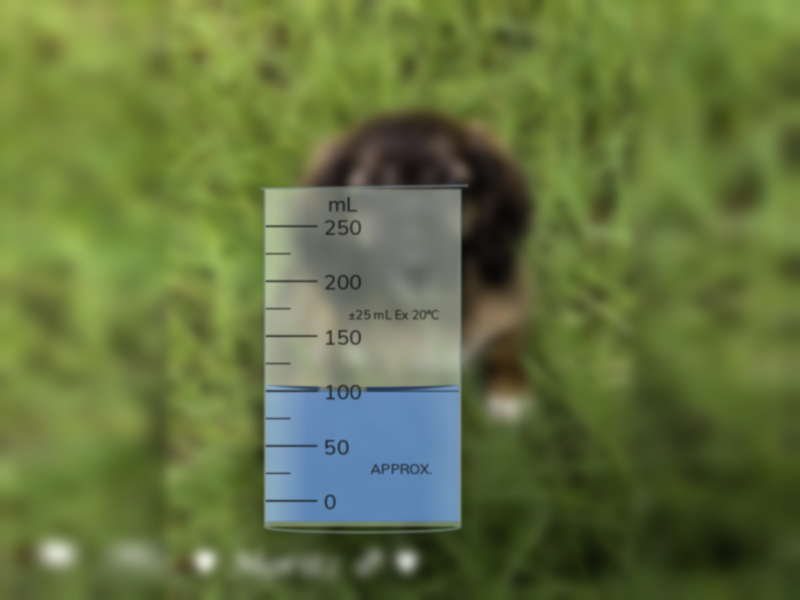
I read 100 (mL)
